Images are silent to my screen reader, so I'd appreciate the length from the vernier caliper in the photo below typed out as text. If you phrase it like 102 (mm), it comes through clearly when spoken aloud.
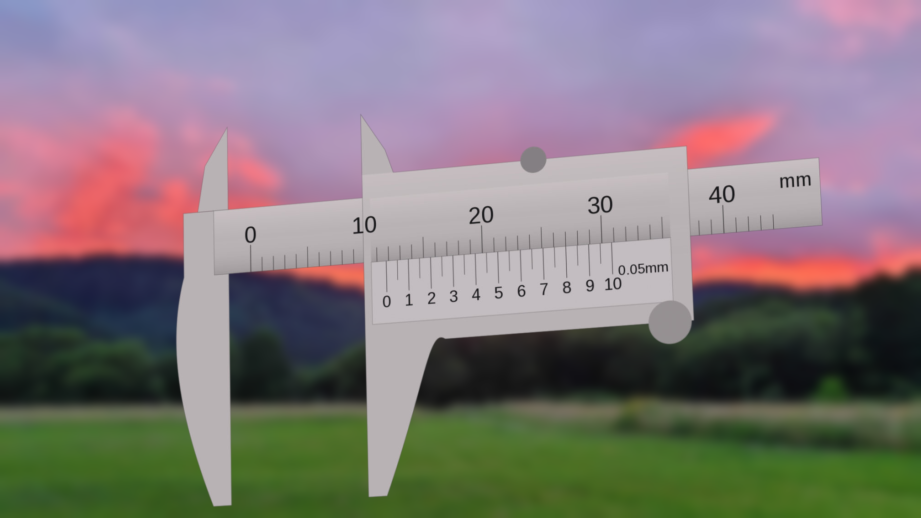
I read 11.8 (mm)
